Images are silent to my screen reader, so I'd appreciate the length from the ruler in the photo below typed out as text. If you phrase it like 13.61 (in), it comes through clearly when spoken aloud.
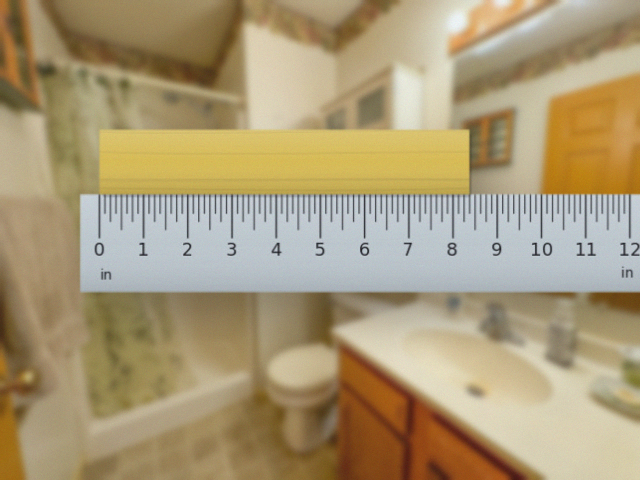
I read 8.375 (in)
